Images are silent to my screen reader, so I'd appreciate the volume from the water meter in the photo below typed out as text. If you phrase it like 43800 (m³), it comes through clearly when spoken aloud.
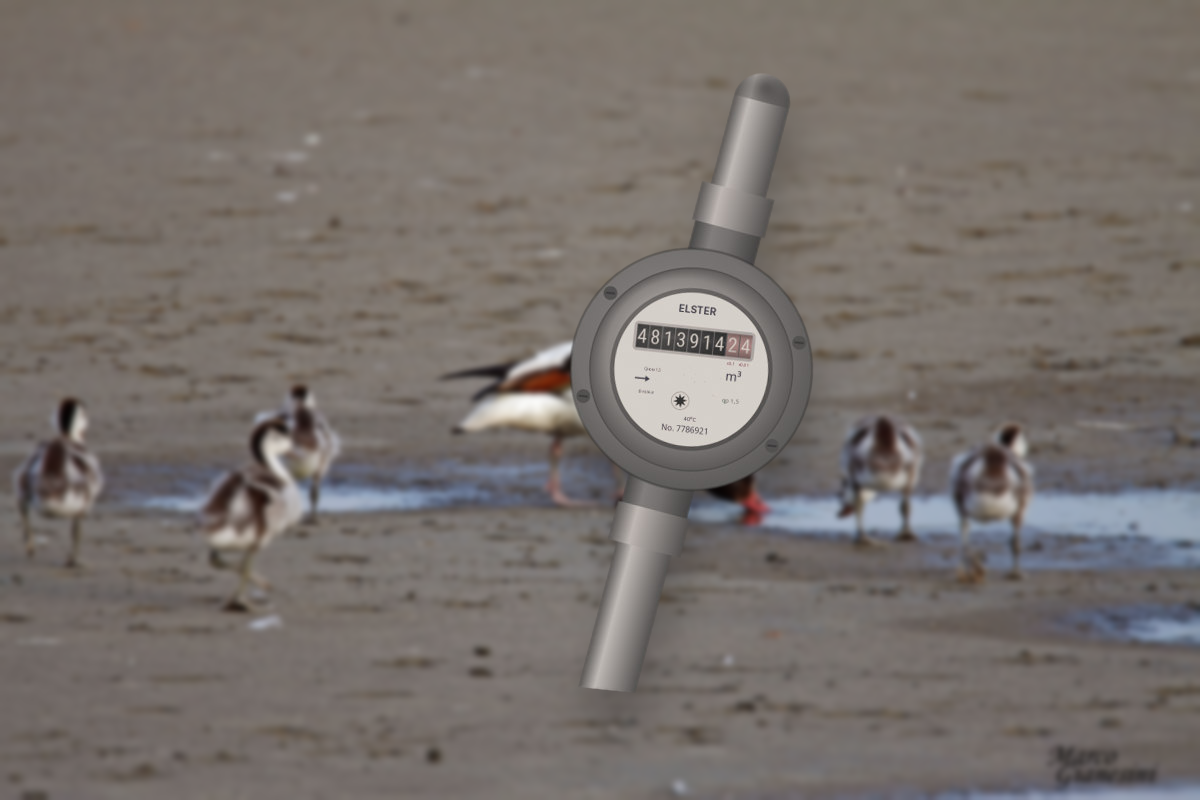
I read 4813914.24 (m³)
